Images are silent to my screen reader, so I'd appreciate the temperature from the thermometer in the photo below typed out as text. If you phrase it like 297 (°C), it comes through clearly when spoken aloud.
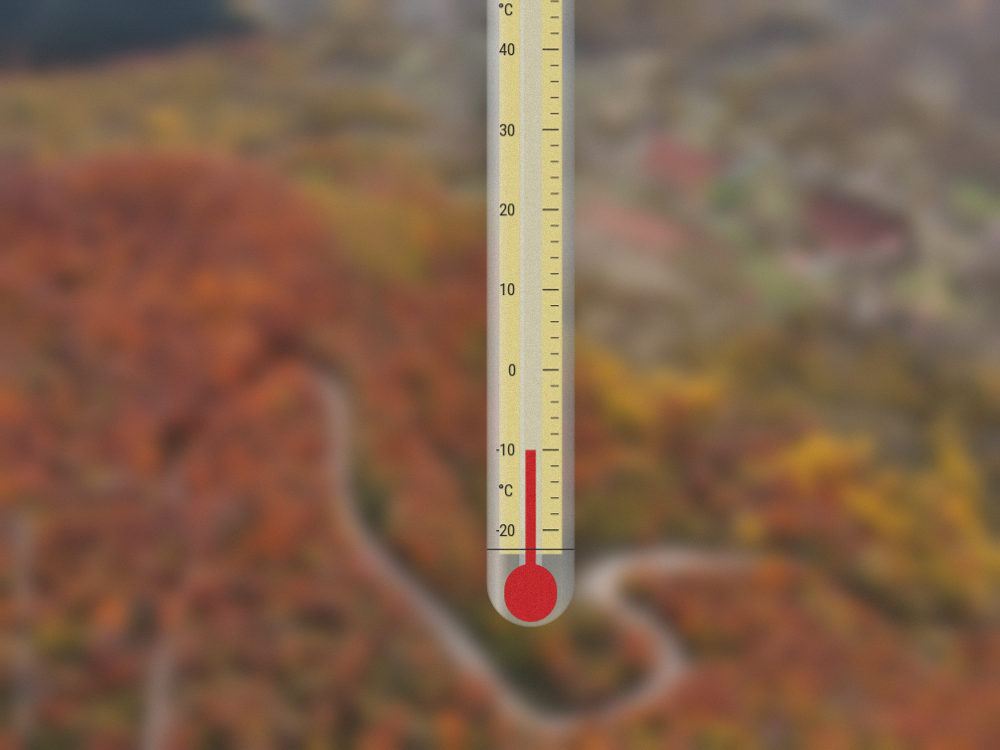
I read -10 (°C)
